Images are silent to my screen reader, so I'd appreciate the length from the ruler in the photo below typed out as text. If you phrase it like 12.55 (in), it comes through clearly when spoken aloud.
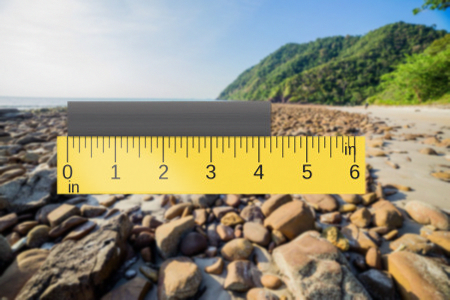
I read 4.25 (in)
